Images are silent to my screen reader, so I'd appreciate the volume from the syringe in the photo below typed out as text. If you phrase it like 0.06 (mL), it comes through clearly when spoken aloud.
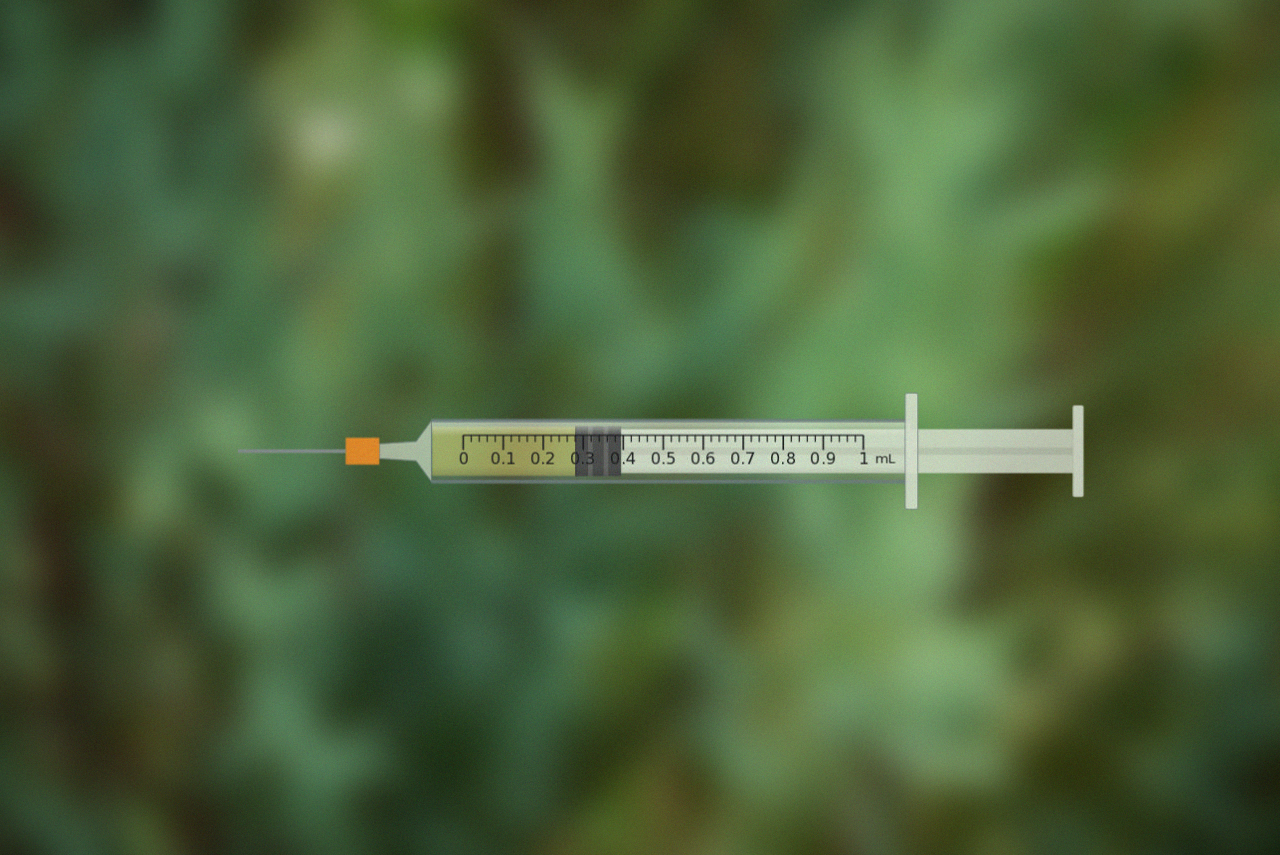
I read 0.28 (mL)
